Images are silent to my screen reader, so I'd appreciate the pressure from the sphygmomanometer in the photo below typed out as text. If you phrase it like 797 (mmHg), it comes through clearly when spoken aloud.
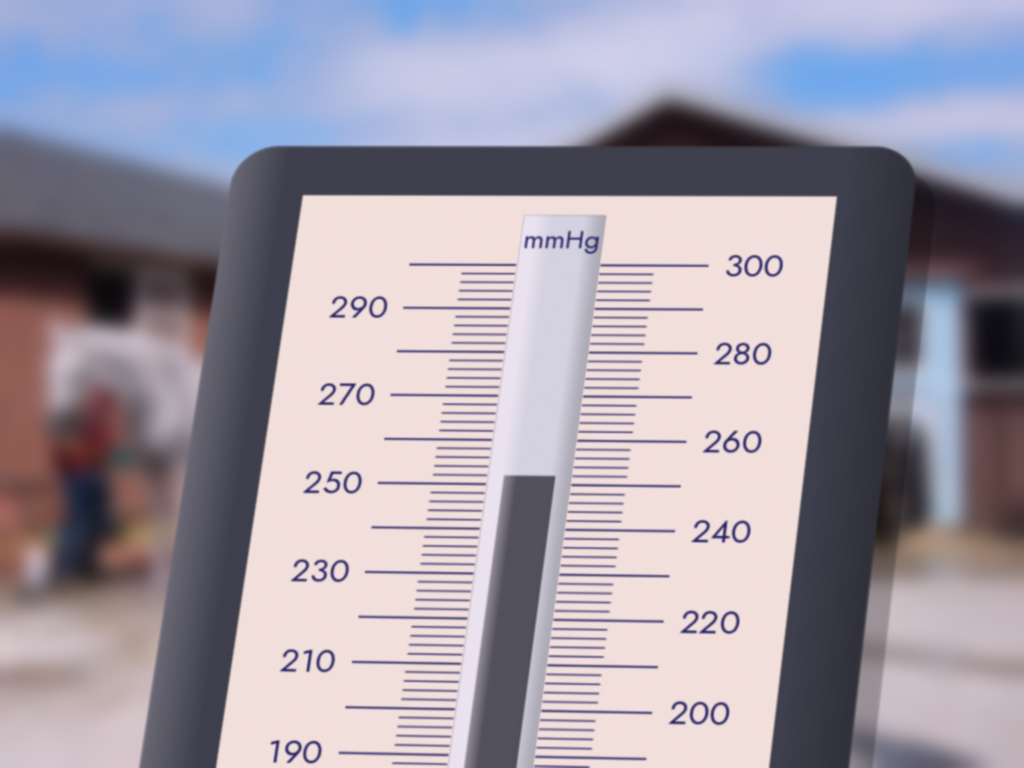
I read 252 (mmHg)
